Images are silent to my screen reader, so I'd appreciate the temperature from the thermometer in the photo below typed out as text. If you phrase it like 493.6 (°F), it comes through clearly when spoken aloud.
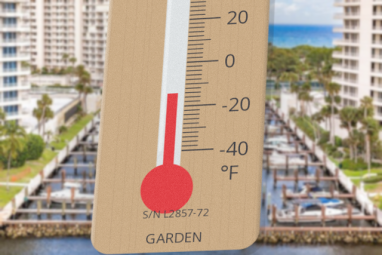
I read -14 (°F)
